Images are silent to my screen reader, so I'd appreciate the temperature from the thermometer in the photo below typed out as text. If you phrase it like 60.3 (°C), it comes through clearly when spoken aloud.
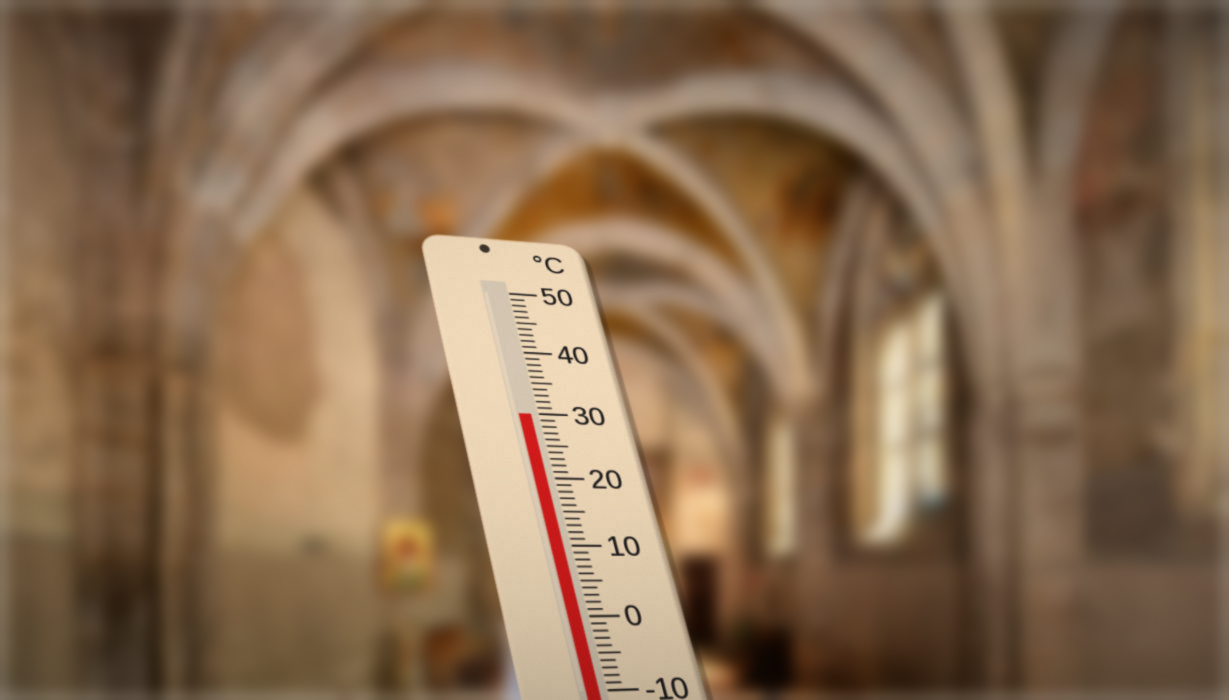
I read 30 (°C)
